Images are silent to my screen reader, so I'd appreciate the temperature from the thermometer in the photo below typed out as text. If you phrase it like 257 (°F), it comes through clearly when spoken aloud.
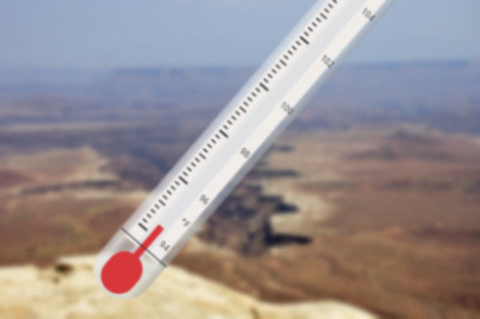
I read 94.4 (°F)
